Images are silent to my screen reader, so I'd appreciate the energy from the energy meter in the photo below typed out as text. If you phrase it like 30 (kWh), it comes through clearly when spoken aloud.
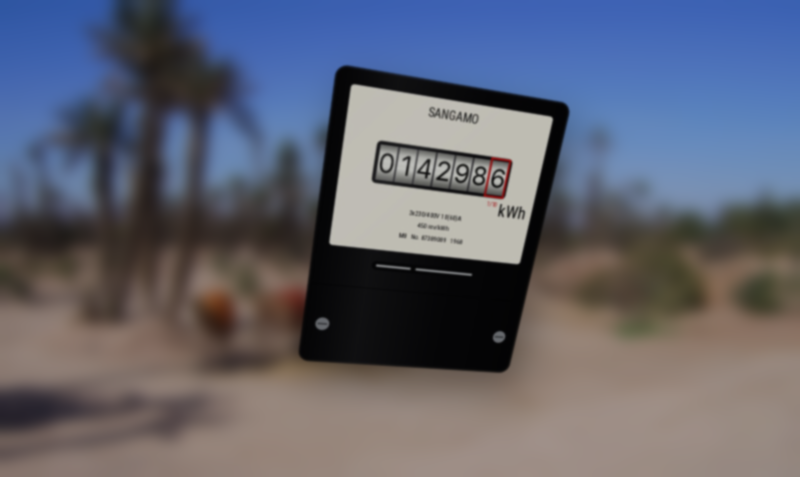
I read 14298.6 (kWh)
